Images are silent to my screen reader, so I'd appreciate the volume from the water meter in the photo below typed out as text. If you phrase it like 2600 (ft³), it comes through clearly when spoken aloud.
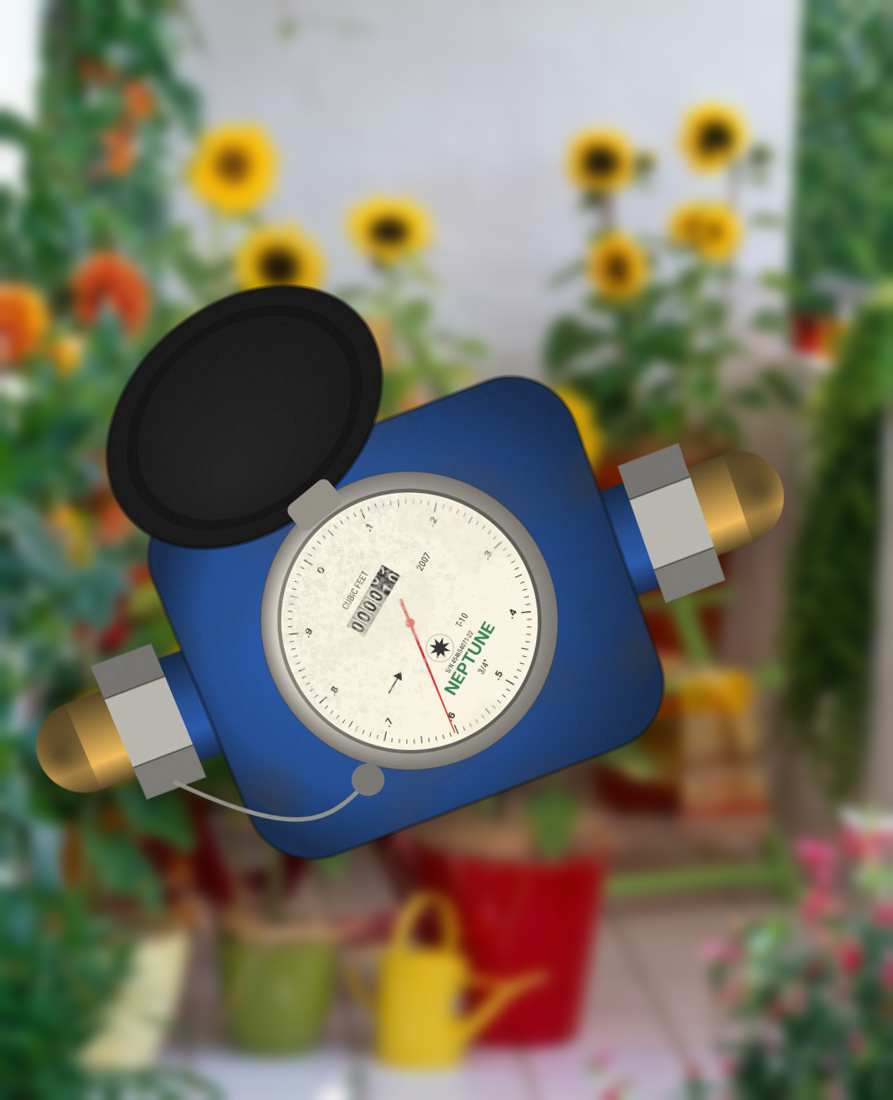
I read 9.60 (ft³)
